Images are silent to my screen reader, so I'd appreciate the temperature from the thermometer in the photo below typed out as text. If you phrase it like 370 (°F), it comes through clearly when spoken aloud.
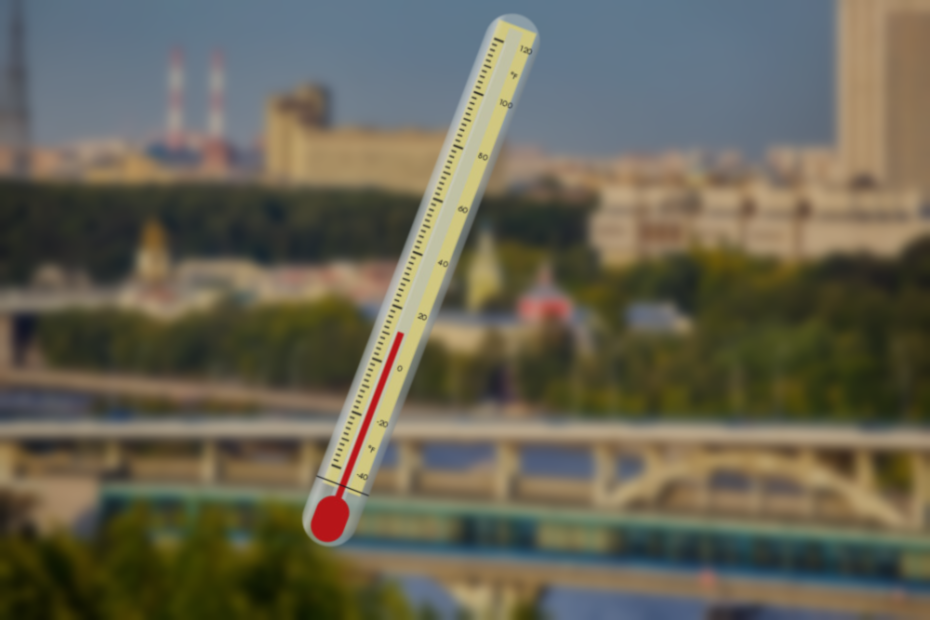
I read 12 (°F)
